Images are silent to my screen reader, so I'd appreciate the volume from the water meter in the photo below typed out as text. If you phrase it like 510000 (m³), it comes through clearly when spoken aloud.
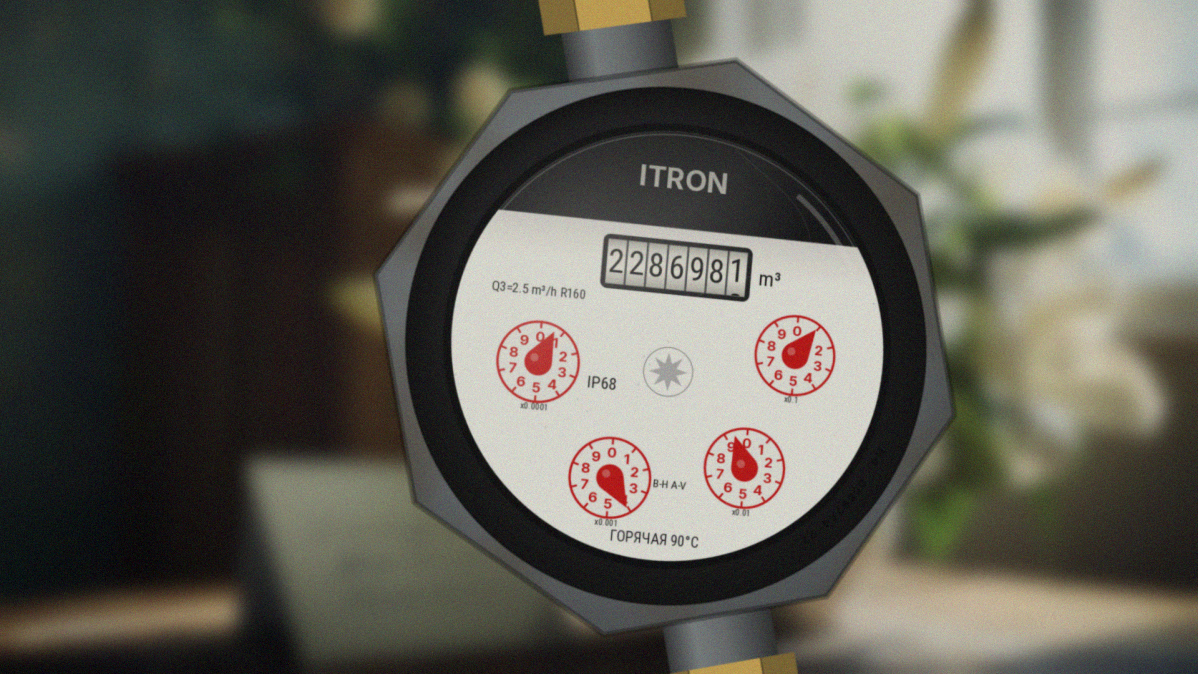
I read 2286981.0940 (m³)
